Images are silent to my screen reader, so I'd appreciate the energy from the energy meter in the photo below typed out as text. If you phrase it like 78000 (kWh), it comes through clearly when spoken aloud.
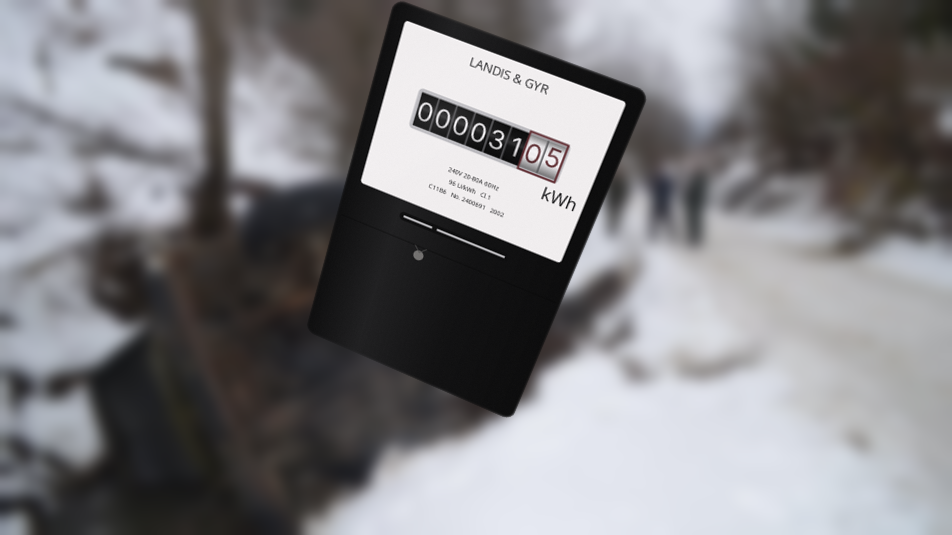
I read 31.05 (kWh)
